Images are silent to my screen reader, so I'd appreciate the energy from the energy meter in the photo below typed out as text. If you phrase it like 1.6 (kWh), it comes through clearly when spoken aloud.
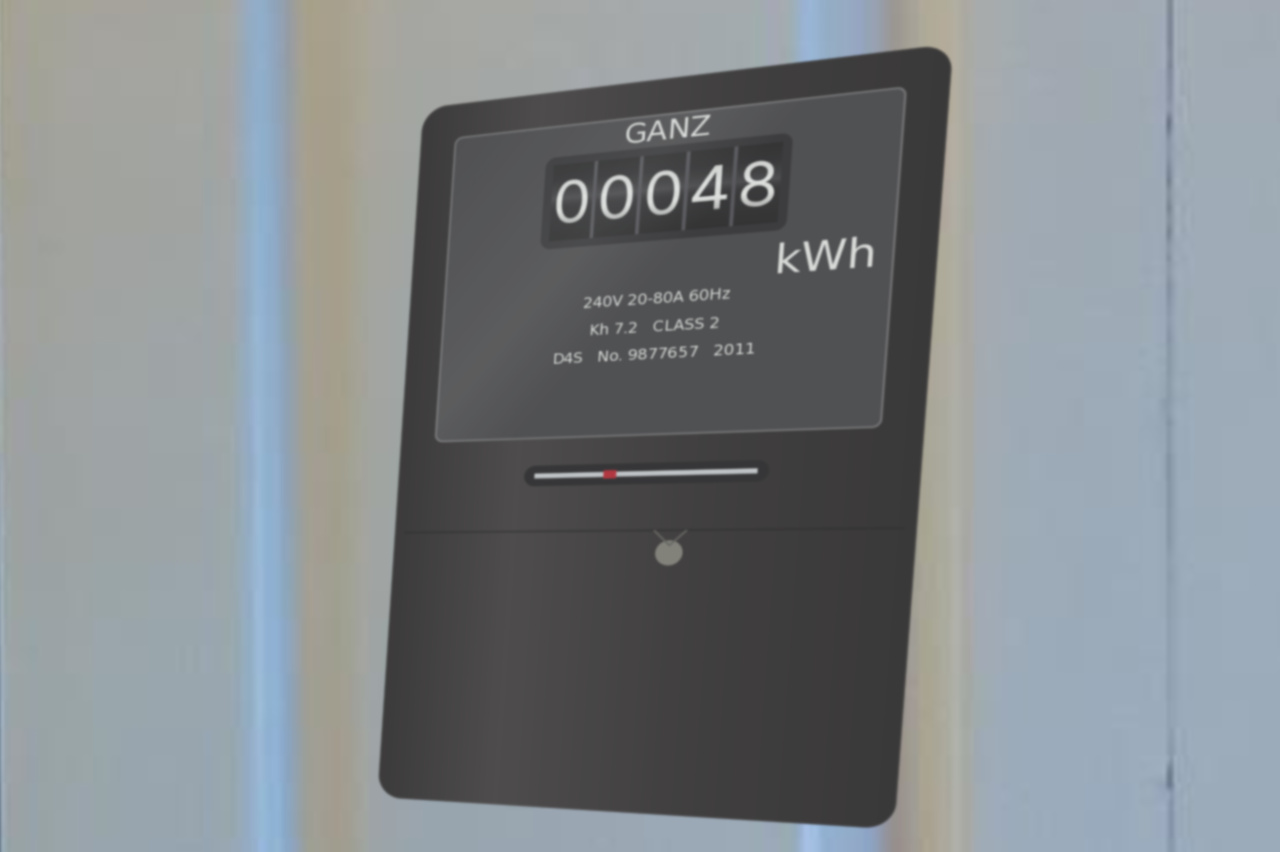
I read 48 (kWh)
